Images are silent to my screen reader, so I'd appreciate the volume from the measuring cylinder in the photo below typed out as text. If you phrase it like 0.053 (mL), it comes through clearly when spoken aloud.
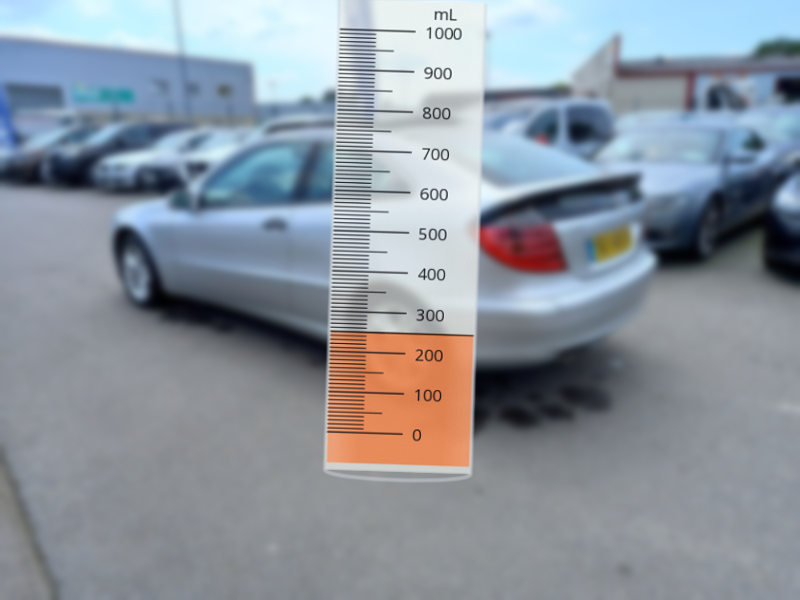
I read 250 (mL)
